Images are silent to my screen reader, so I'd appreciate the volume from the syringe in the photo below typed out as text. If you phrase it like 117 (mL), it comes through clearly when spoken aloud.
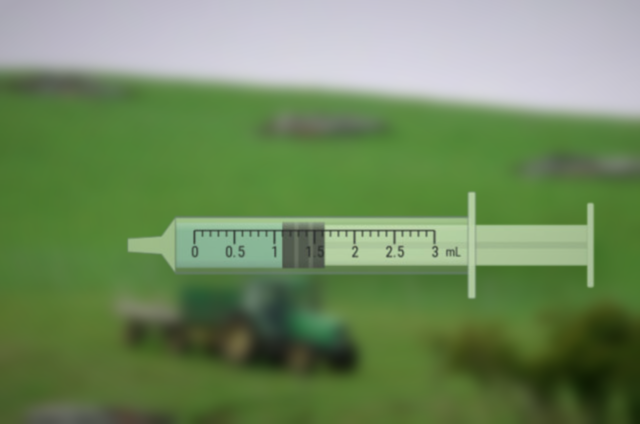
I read 1.1 (mL)
